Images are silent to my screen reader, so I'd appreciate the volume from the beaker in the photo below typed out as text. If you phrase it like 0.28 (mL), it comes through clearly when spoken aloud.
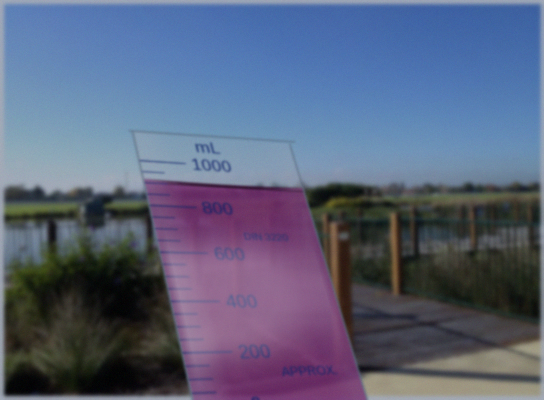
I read 900 (mL)
